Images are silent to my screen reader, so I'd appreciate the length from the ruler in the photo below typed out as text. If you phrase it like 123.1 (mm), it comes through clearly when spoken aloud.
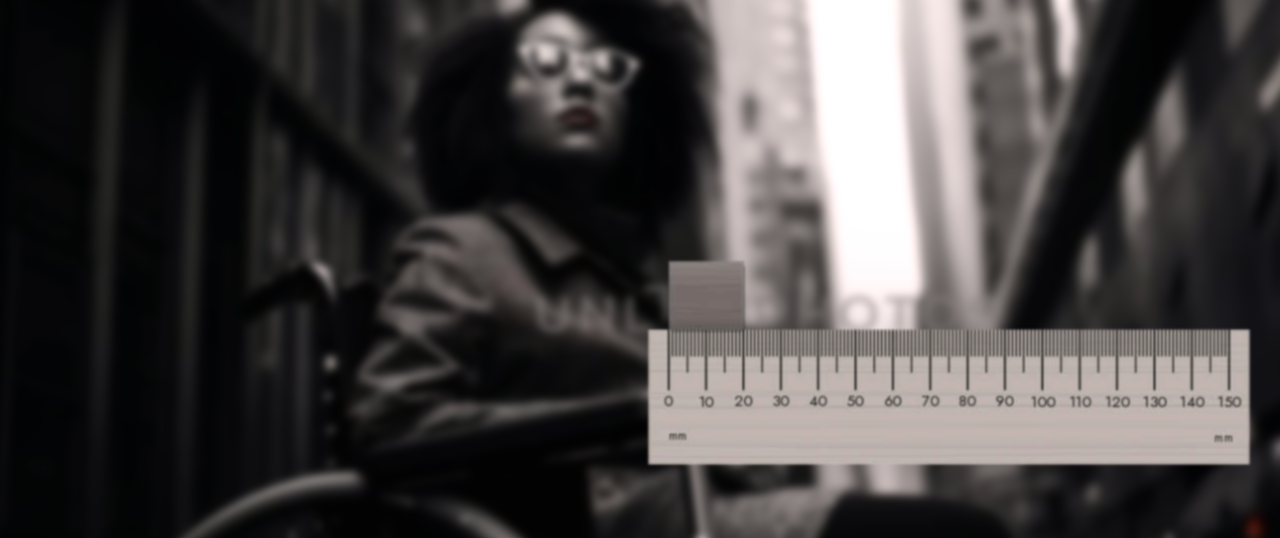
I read 20 (mm)
